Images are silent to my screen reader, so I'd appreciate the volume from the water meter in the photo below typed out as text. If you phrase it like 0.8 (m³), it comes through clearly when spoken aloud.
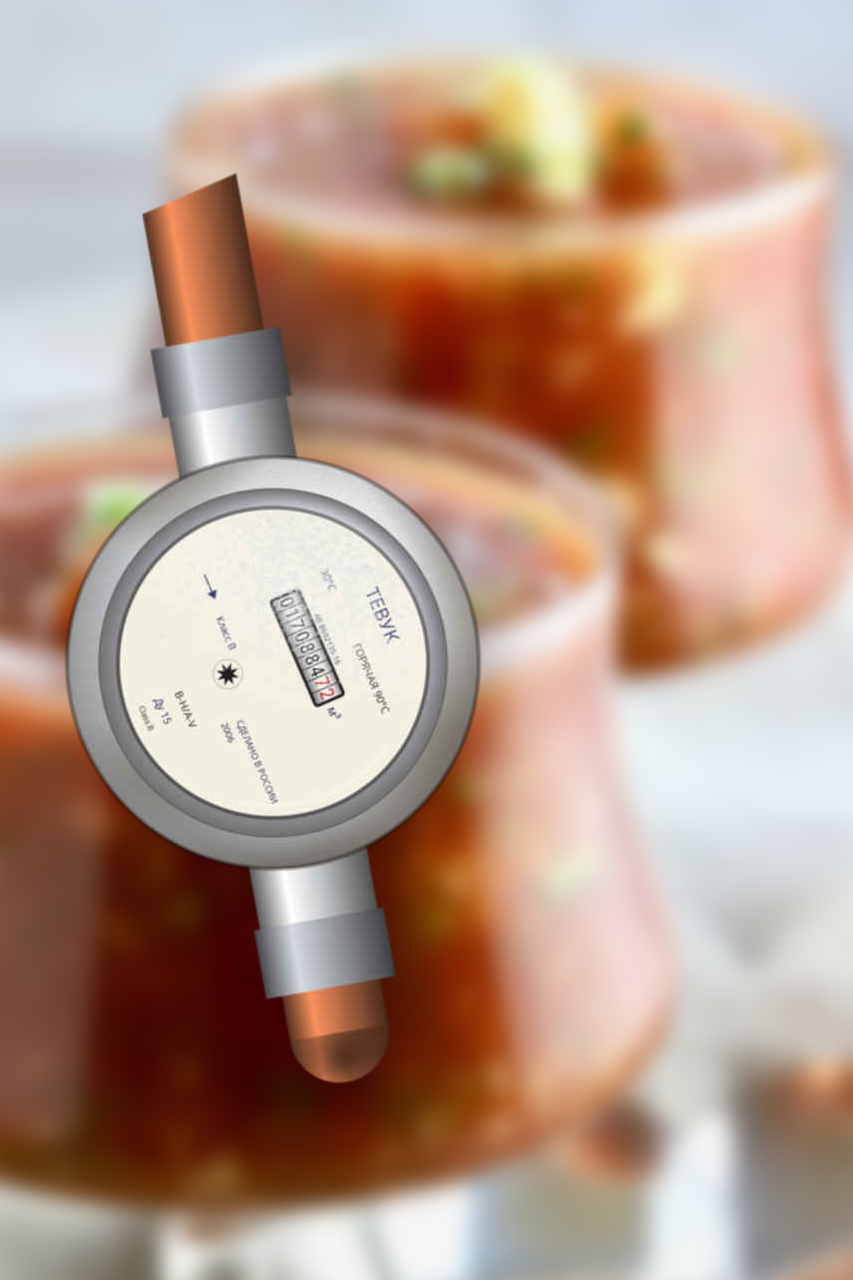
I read 170884.72 (m³)
